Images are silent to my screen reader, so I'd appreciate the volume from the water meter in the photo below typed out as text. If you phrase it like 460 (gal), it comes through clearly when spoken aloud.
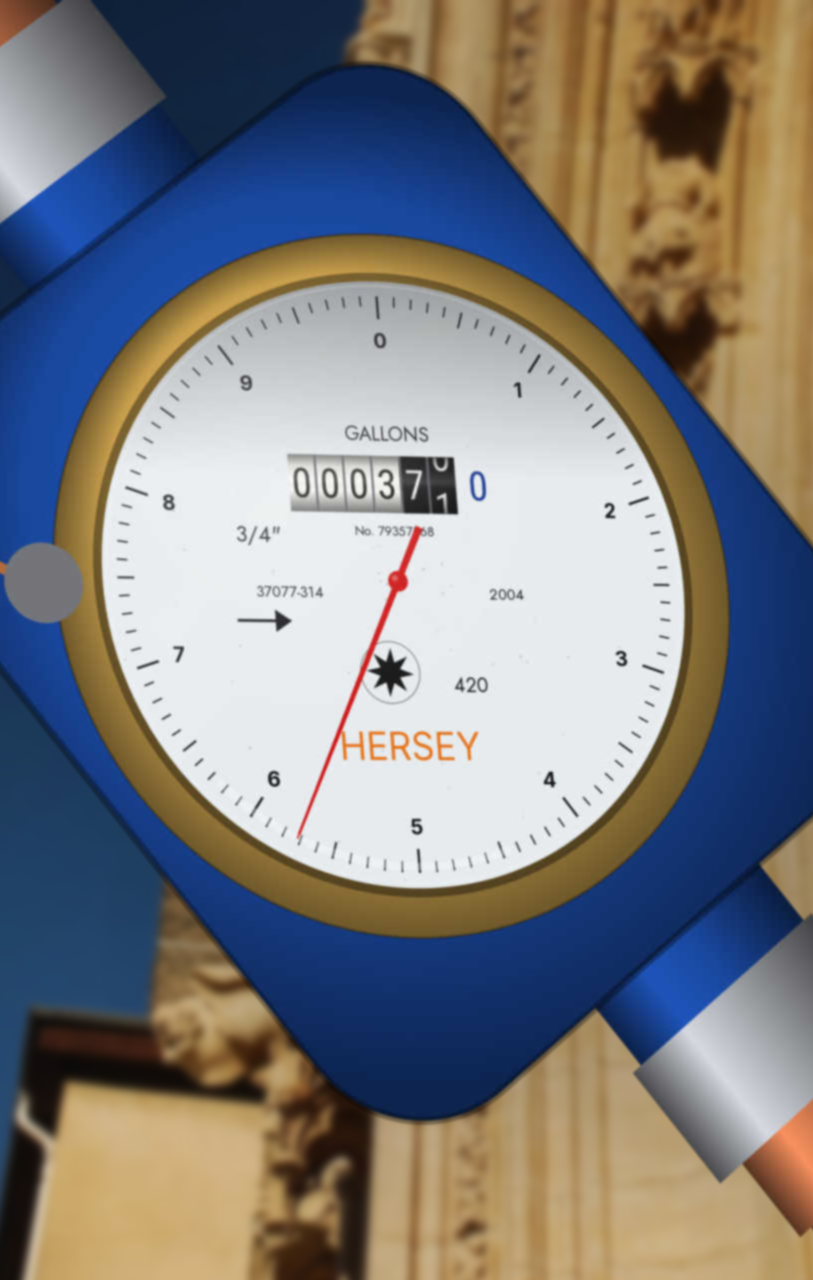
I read 3705.7 (gal)
